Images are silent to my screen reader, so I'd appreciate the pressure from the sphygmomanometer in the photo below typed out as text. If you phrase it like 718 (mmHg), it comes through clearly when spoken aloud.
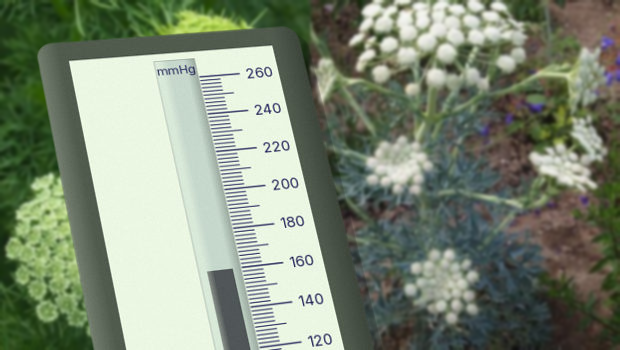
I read 160 (mmHg)
